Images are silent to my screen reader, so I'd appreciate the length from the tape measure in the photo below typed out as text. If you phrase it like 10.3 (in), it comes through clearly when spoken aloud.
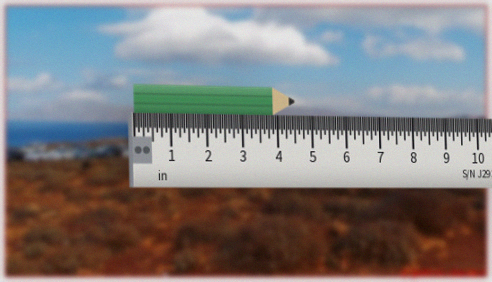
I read 4.5 (in)
